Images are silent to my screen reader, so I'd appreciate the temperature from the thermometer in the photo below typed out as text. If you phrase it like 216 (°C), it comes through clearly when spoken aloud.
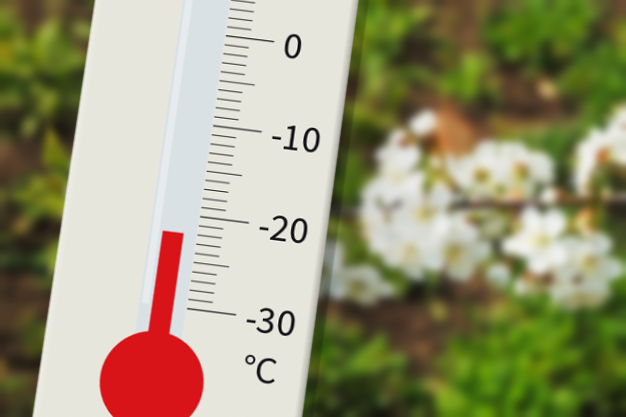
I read -22 (°C)
